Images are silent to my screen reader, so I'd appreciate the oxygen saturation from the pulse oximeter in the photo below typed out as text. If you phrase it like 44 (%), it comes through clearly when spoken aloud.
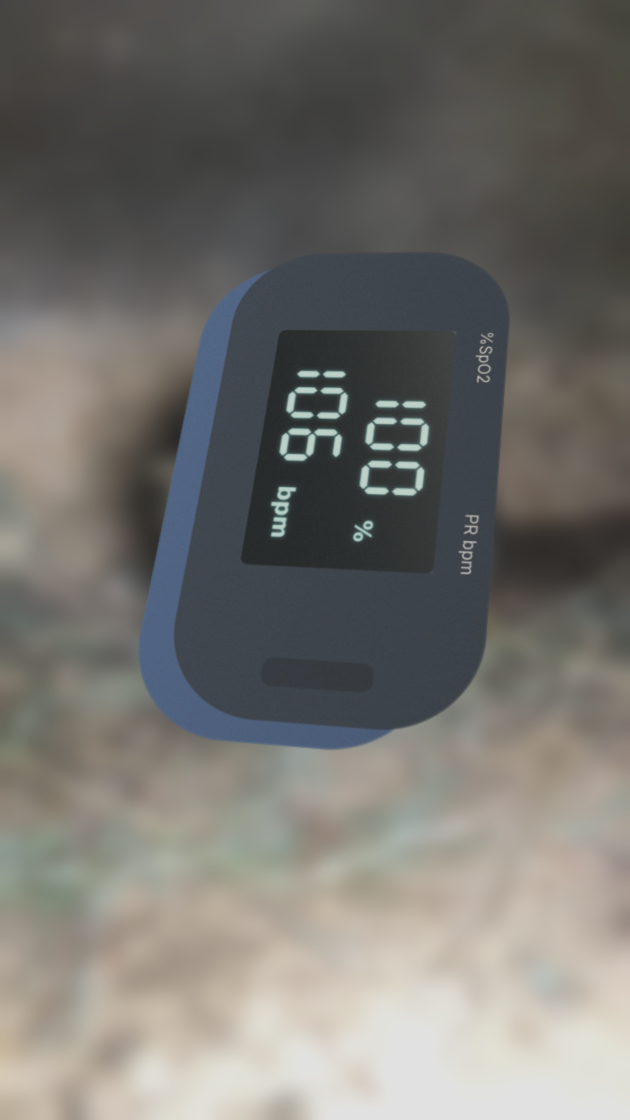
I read 100 (%)
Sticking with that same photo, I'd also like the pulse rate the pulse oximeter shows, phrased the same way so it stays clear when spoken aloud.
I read 106 (bpm)
